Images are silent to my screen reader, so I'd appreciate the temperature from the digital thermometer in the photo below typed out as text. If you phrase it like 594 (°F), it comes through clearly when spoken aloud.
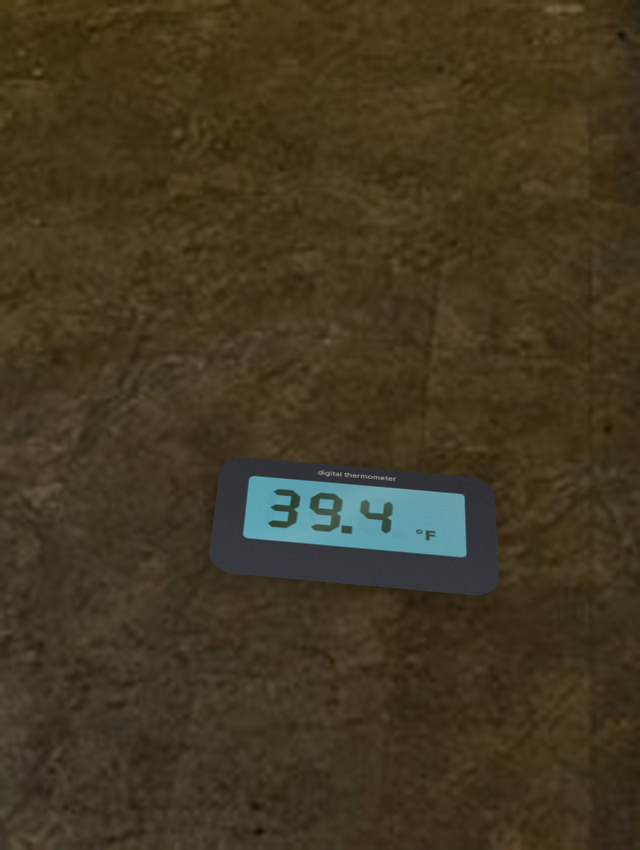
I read 39.4 (°F)
